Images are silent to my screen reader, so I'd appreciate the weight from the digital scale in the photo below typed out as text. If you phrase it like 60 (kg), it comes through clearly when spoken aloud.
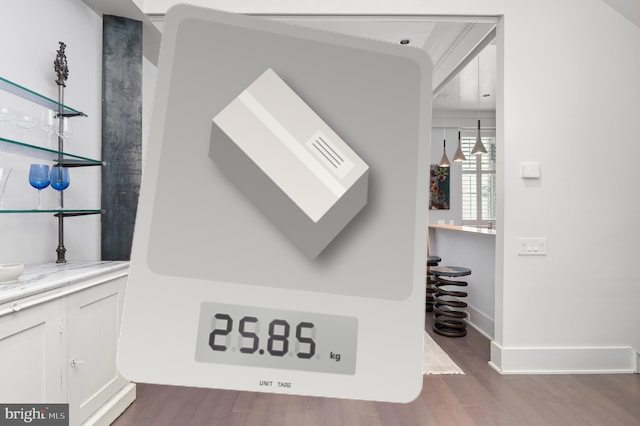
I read 25.85 (kg)
